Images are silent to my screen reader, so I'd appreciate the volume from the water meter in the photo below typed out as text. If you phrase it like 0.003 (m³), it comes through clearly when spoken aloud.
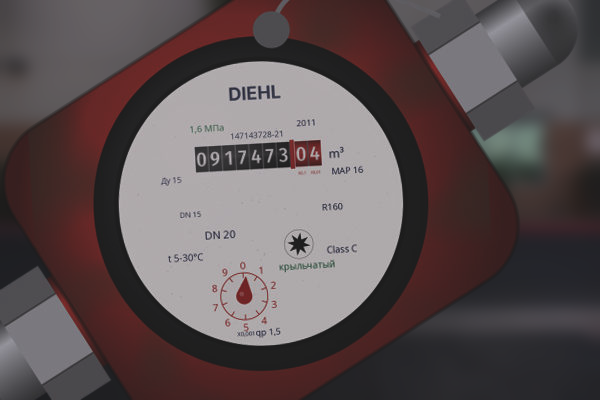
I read 917473.040 (m³)
